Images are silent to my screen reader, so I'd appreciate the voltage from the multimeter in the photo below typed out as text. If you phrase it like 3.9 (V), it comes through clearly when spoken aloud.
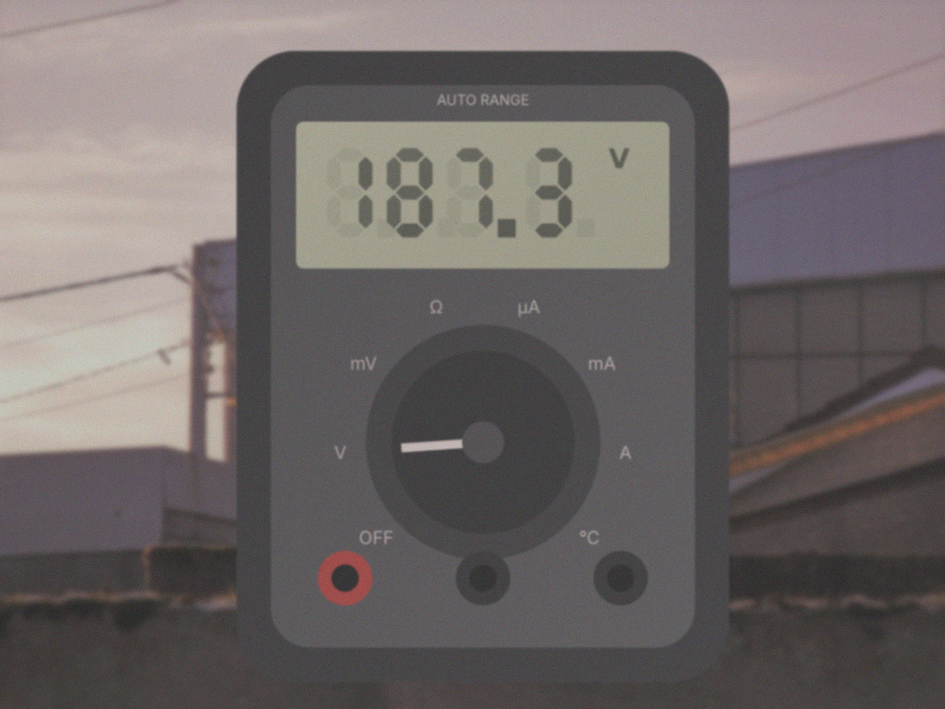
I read 187.3 (V)
